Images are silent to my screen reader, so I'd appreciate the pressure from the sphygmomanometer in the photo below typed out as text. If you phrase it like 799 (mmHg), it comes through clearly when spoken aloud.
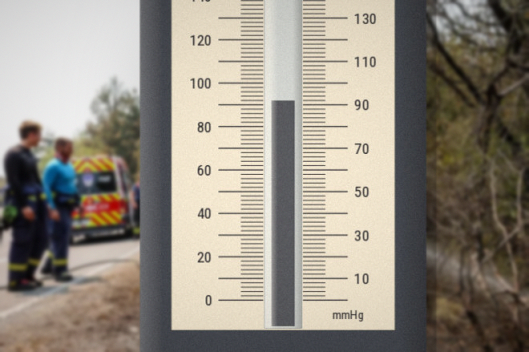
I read 92 (mmHg)
